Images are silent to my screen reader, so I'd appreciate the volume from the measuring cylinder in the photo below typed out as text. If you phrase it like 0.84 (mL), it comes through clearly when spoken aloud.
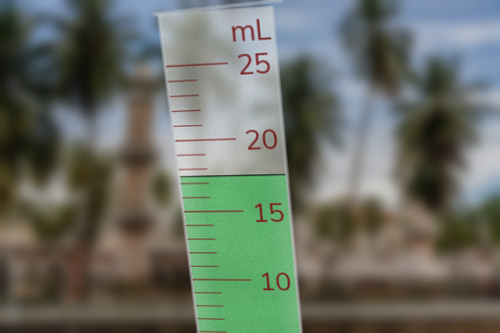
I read 17.5 (mL)
